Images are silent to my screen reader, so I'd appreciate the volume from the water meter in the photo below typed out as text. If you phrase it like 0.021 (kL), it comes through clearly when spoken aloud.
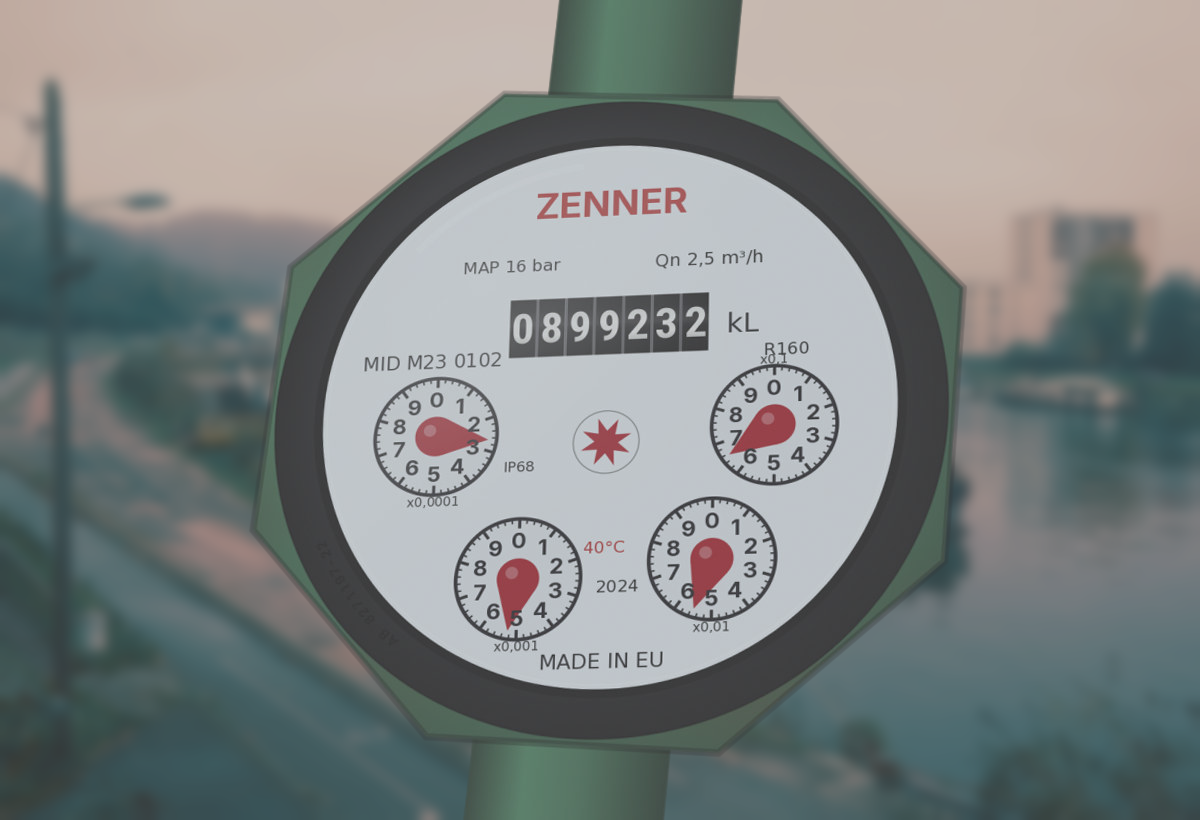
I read 899232.6552 (kL)
